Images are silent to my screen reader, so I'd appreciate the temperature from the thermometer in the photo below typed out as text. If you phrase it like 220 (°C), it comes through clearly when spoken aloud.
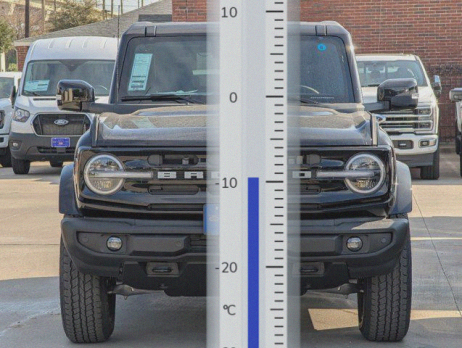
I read -9.5 (°C)
